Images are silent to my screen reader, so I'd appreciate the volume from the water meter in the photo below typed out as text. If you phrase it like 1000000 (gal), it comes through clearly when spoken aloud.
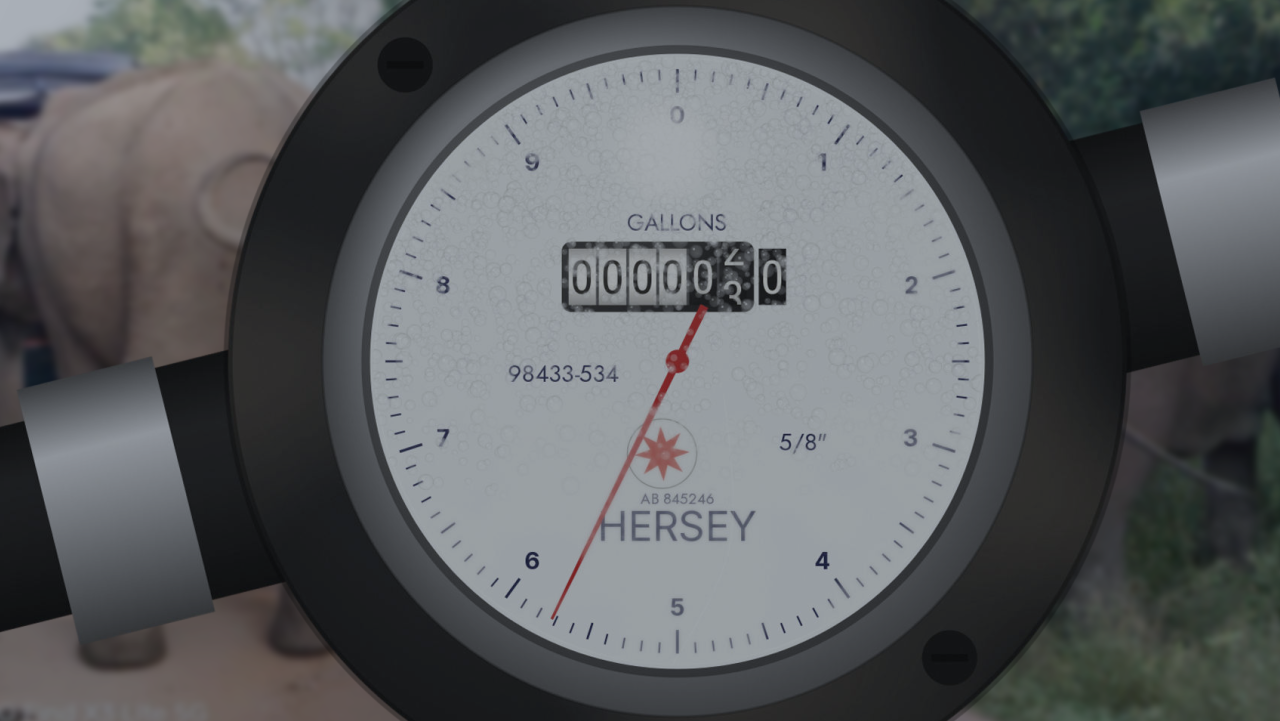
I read 25.7 (gal)
